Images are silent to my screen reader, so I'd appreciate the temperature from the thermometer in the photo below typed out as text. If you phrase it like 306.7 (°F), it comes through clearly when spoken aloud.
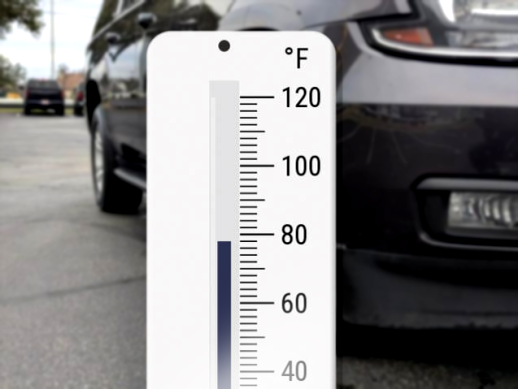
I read 78 (°F)
